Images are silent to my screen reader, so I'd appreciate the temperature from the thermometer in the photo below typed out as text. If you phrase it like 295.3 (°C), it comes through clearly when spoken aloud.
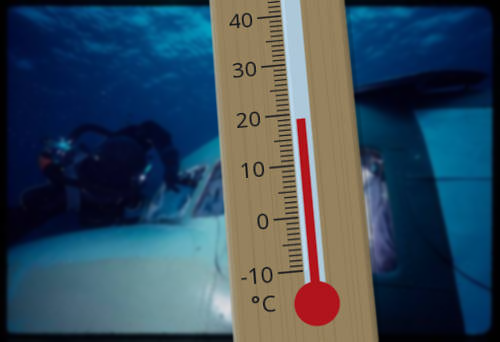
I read 19 (°C)
